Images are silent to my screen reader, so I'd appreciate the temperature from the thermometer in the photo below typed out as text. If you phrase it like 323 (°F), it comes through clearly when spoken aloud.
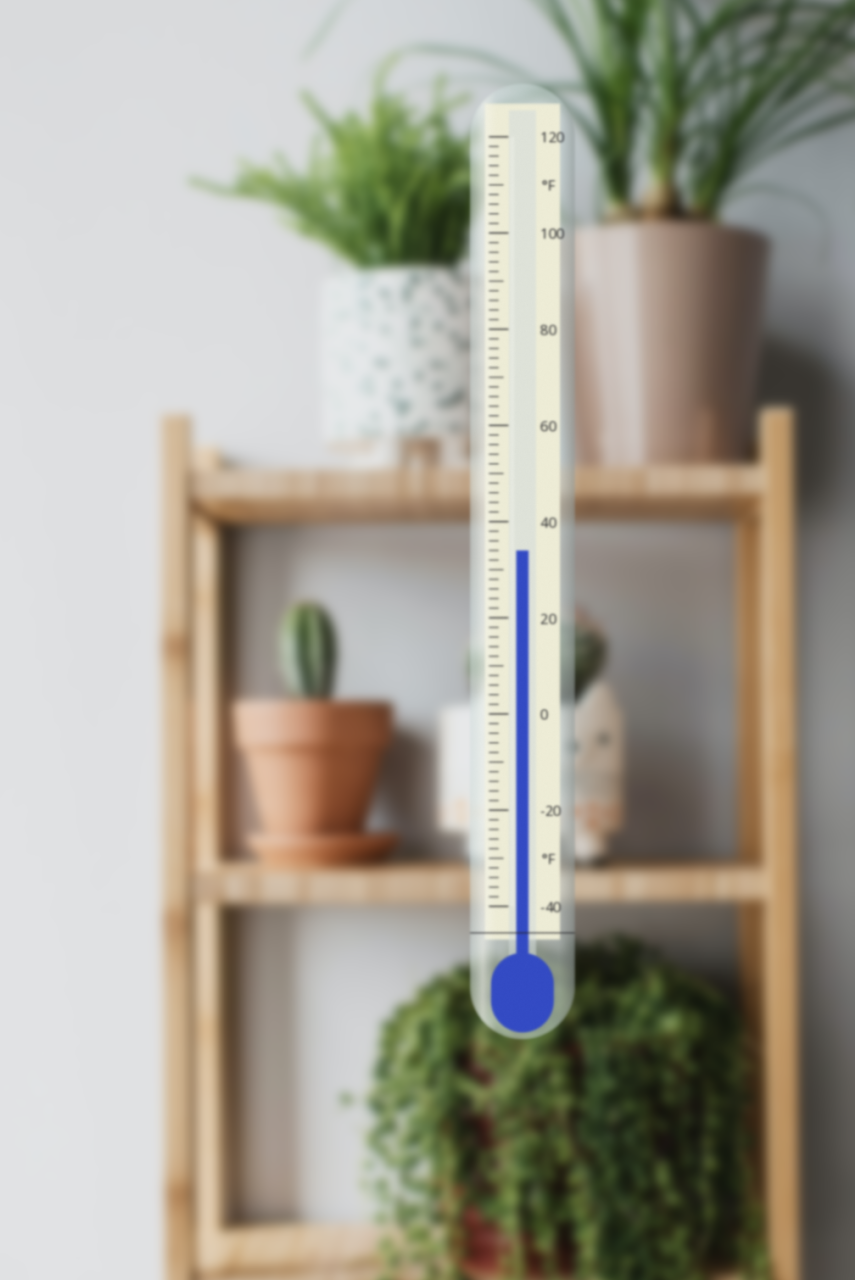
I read 34 (°F)
